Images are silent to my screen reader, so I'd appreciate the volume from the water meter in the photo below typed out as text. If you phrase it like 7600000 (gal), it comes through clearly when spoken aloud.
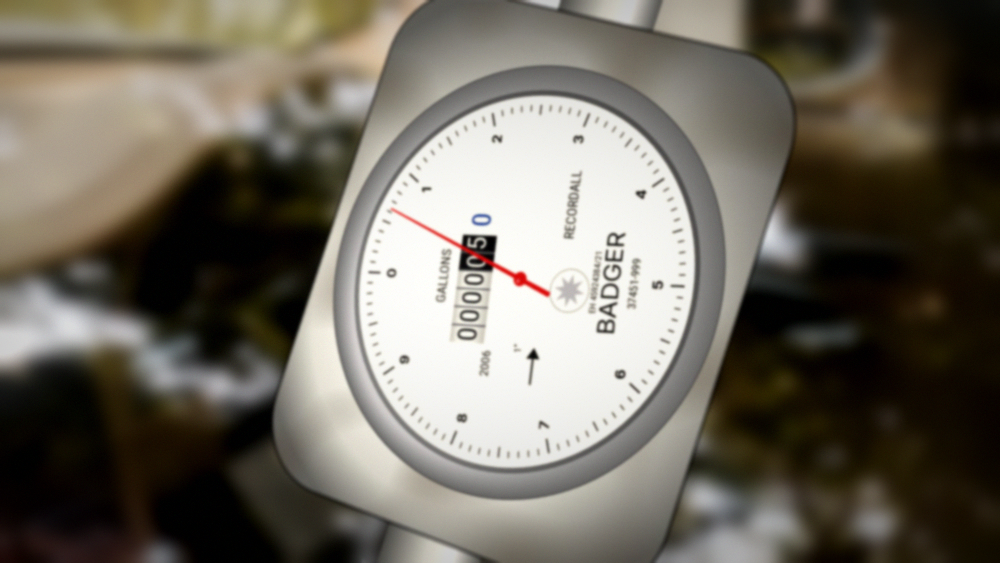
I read 50.6 (gal)
